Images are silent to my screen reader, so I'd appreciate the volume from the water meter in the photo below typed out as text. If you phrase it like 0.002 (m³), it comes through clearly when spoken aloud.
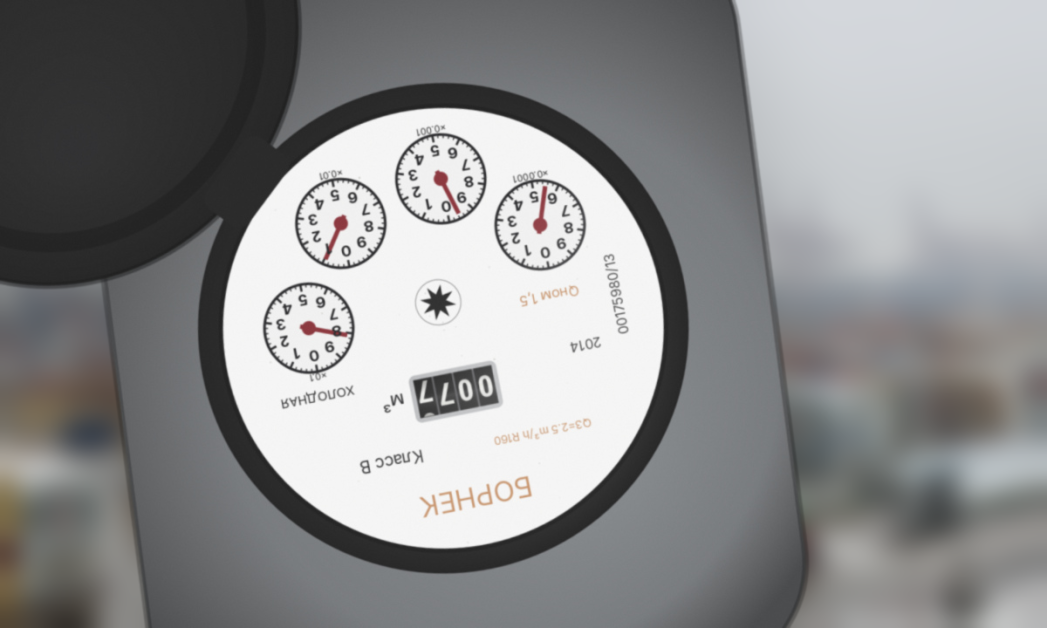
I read 76.8095 (m³)
